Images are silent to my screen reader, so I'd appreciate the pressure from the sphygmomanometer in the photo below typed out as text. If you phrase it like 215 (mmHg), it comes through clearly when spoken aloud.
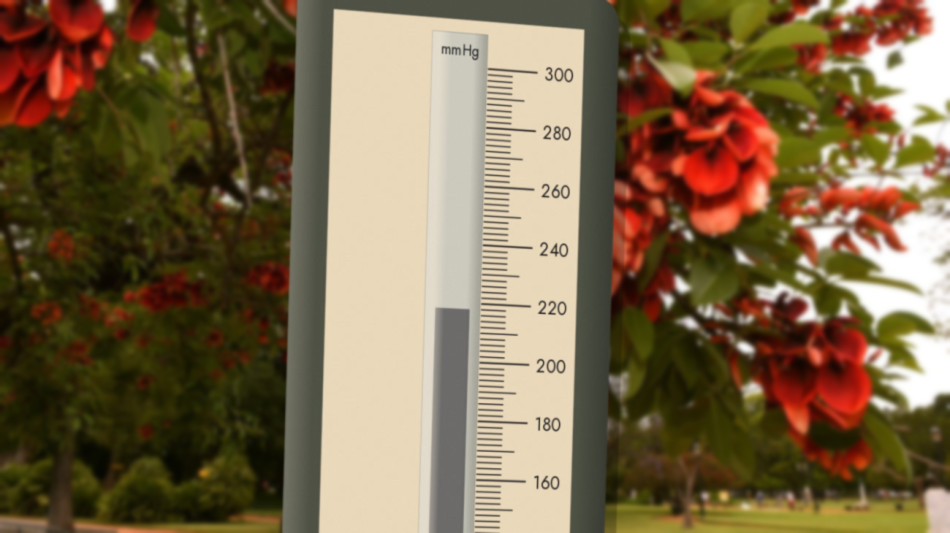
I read 218 (mmHg)
